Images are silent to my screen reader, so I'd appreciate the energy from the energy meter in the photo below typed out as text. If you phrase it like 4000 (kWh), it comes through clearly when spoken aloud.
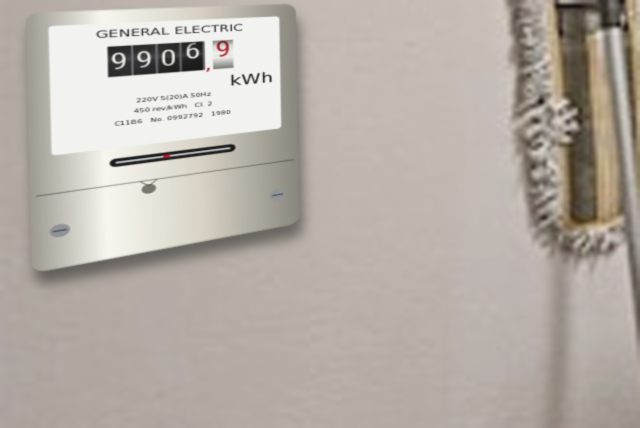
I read 9906.9 (kWh)
